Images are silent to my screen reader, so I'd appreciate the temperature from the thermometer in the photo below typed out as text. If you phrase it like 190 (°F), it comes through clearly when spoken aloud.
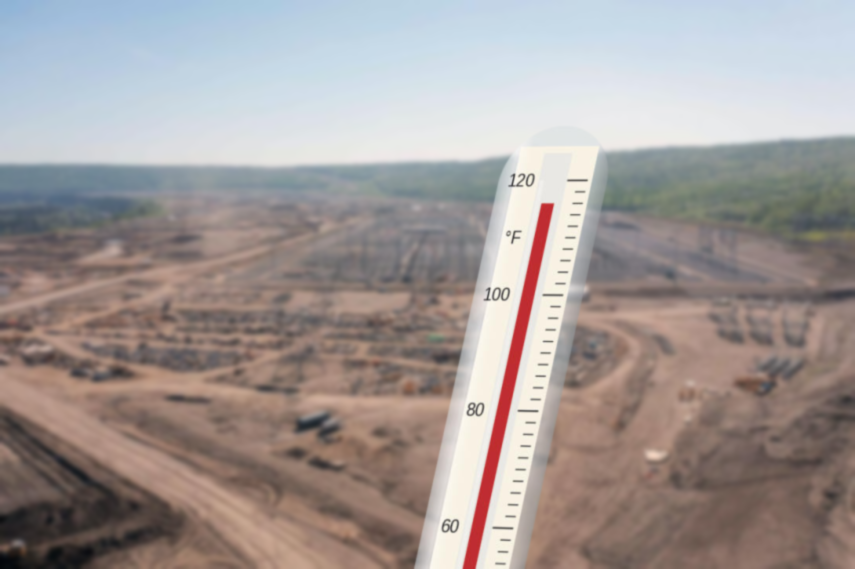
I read 116 (°F)
